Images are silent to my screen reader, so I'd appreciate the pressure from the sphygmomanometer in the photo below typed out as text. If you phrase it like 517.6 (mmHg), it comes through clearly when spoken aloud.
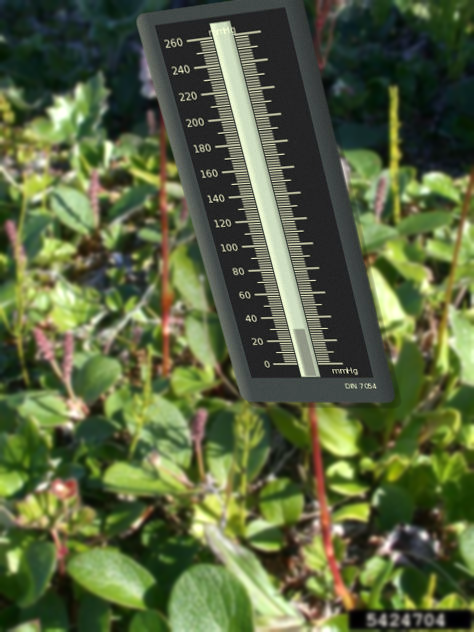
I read 30 (mmHg)
